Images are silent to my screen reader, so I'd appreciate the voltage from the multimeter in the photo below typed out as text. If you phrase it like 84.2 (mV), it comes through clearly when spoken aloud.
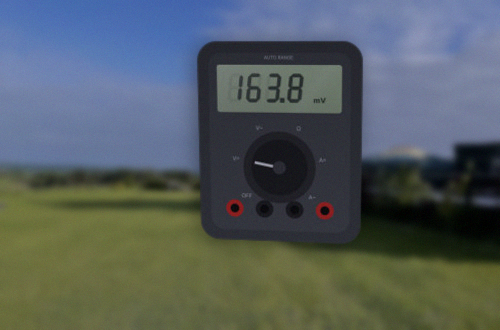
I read 163.8 (mV)
